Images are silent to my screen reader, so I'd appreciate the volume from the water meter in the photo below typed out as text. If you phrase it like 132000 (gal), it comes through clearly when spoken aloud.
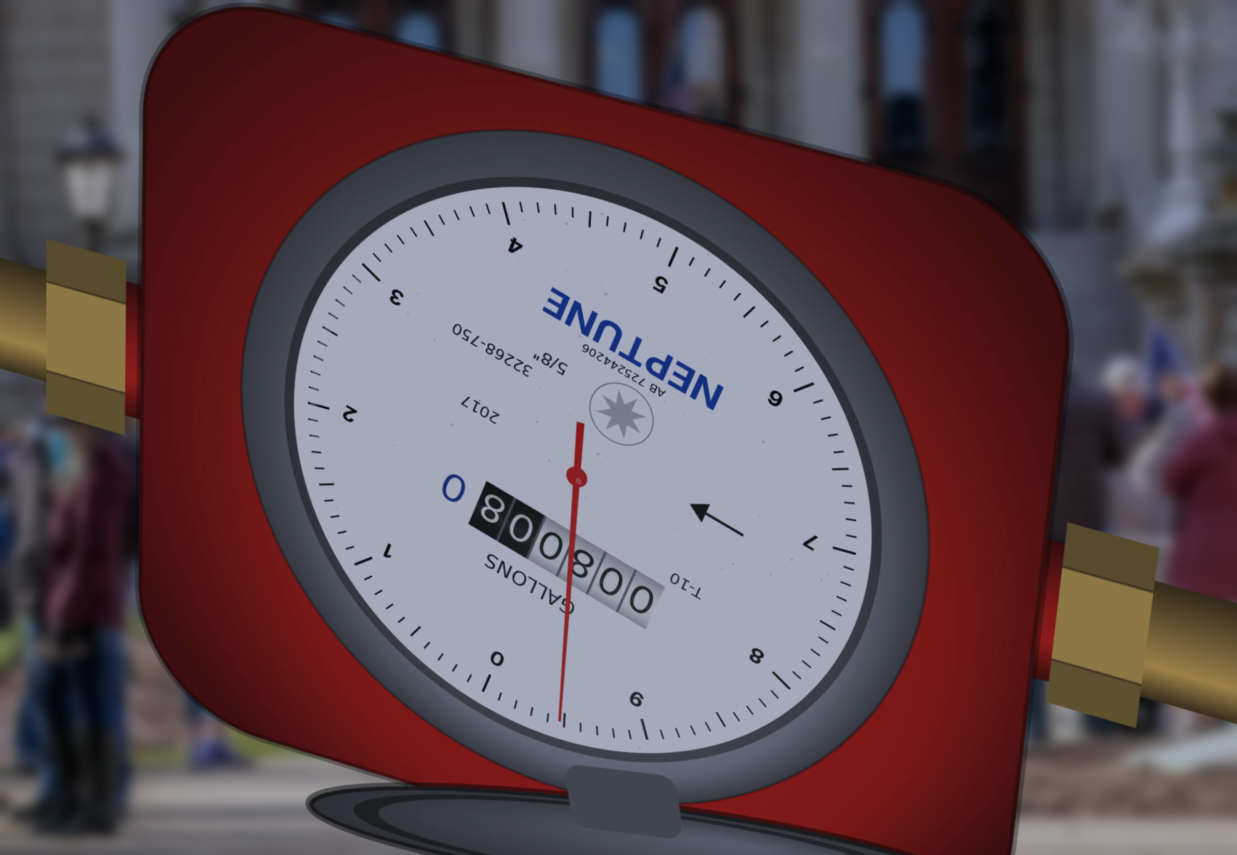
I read 80079.5 (gal)
